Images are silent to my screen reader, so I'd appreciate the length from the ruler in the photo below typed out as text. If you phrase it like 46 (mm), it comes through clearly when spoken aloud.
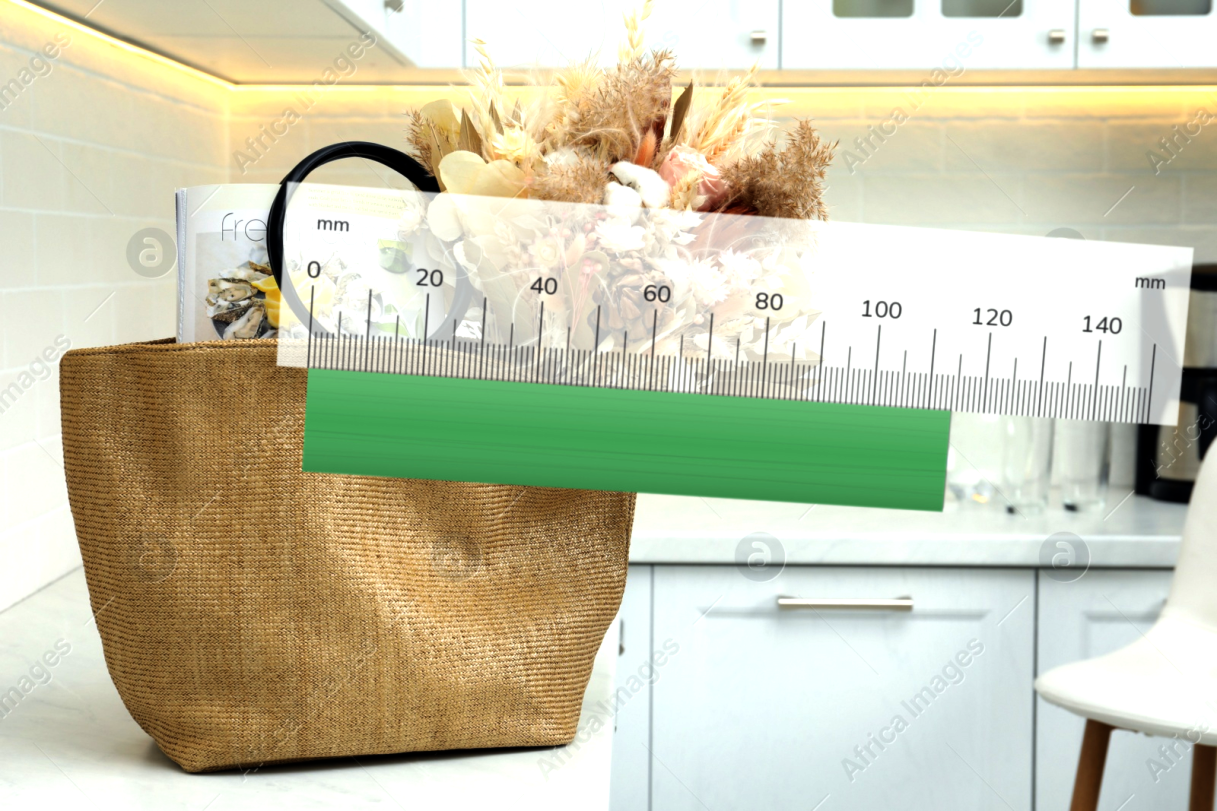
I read 114 (mm)
